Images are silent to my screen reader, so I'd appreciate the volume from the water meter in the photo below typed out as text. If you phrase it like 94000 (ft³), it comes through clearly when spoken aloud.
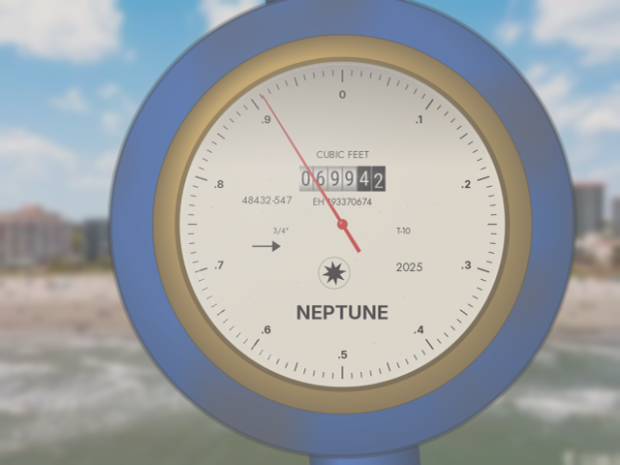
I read 69941.91 (ft³)
